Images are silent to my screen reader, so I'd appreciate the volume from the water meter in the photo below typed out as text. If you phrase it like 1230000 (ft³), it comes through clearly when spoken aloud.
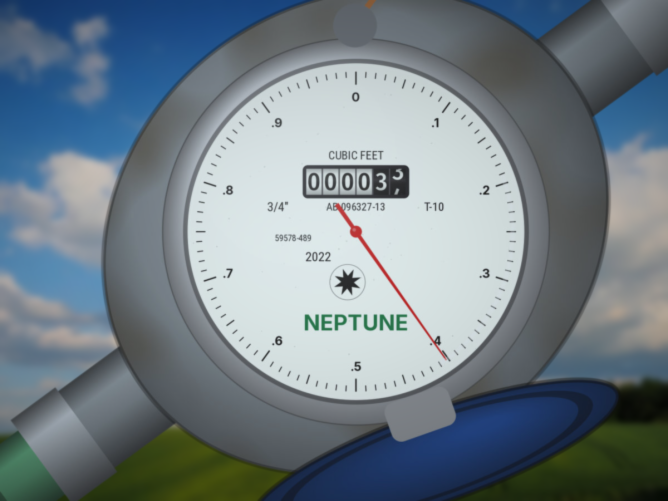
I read 33.40 (ft³)
